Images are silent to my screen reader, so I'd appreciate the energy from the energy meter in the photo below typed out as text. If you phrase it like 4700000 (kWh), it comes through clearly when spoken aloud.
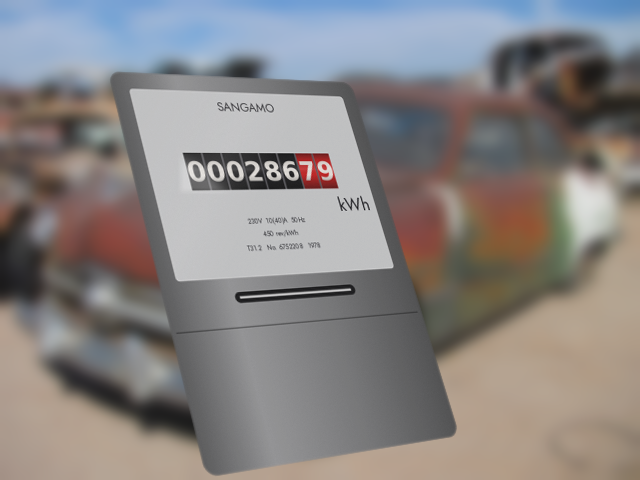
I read 286.79 (kWh)
